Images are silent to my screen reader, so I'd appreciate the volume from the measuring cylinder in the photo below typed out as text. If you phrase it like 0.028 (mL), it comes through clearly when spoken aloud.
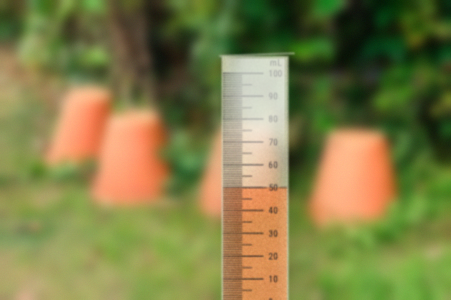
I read 50 (mL)
